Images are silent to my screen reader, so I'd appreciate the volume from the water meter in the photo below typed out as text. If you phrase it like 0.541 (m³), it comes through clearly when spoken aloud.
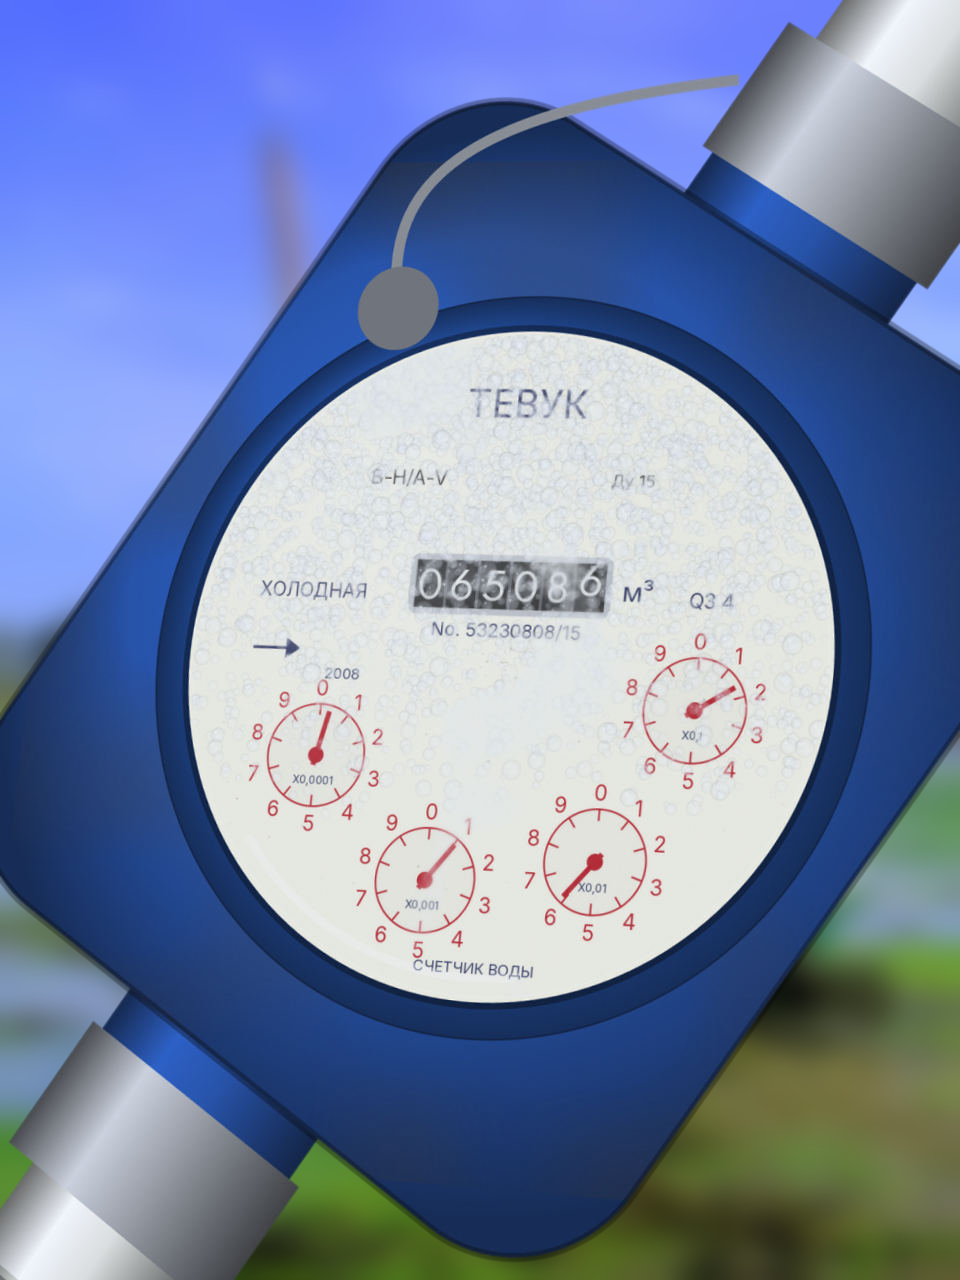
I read 65086.1610 (m³)
